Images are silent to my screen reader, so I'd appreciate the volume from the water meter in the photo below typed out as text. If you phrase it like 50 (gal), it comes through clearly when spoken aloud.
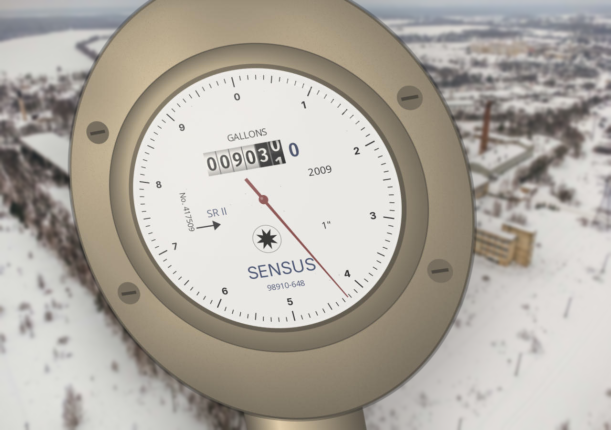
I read 90304.2 (gal)
